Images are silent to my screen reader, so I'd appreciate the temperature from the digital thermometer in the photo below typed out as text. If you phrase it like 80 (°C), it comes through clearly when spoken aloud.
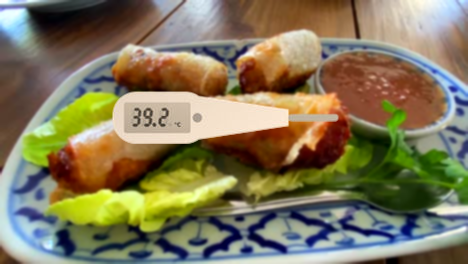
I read 39.2 (°C)
